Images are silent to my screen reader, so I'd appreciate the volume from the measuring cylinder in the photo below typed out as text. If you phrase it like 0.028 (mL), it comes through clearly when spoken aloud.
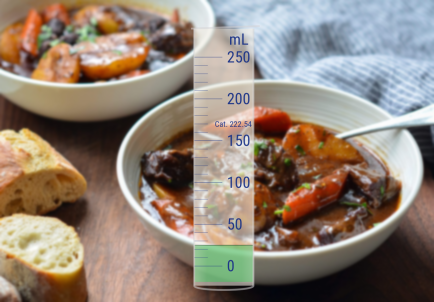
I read 25 (mL)
